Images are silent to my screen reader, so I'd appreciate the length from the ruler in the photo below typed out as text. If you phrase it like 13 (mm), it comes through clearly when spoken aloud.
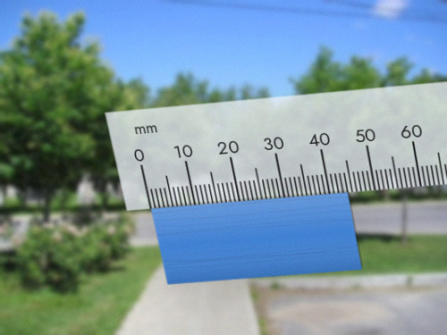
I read 44 (mm)
